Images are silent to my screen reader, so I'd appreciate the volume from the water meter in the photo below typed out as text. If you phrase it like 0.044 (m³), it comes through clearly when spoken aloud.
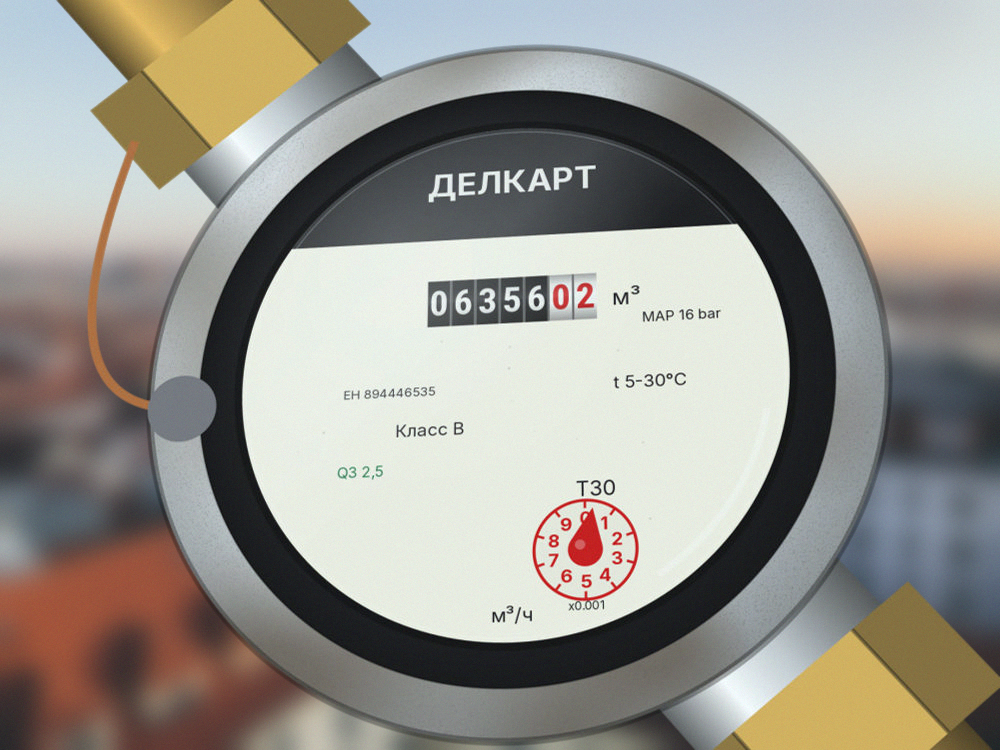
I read 6356.020 (m³)
